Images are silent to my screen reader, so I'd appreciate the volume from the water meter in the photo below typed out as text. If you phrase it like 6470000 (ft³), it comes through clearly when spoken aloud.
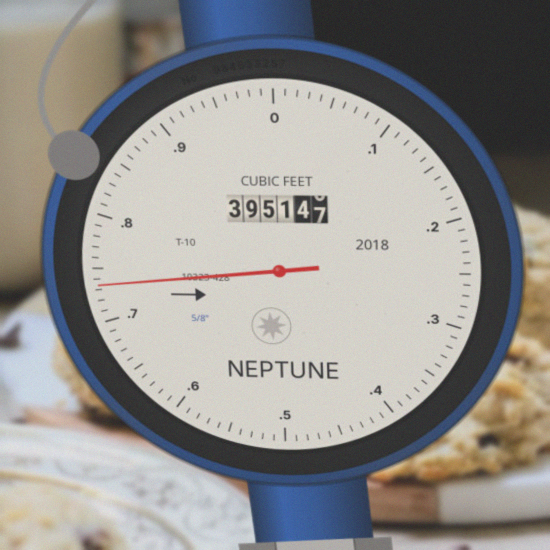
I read 395146.73 (ft³)
